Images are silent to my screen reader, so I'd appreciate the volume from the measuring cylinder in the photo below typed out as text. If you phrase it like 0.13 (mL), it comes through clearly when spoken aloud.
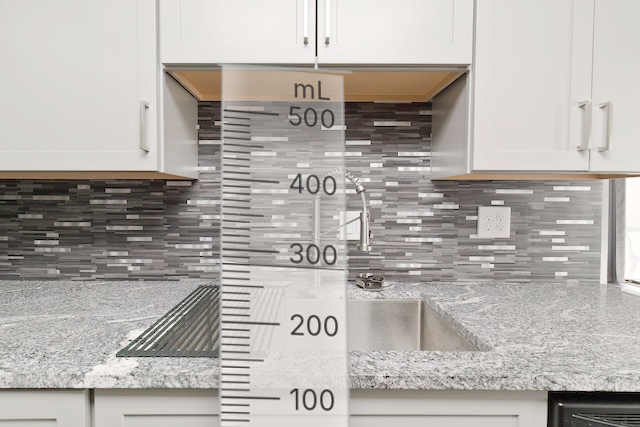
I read 280 (mL)
